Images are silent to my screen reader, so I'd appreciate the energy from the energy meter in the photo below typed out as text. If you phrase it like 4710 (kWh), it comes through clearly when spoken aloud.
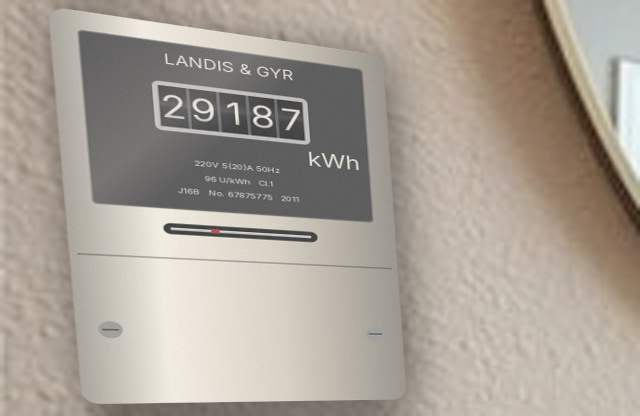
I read 29187 (kWh)
